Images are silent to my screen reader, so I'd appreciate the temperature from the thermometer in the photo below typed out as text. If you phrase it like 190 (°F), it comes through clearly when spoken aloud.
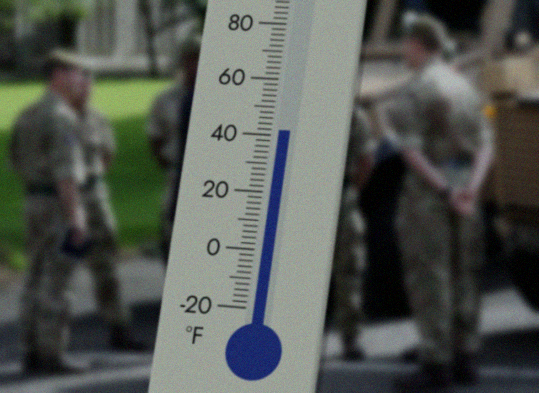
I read 42 (°F)
